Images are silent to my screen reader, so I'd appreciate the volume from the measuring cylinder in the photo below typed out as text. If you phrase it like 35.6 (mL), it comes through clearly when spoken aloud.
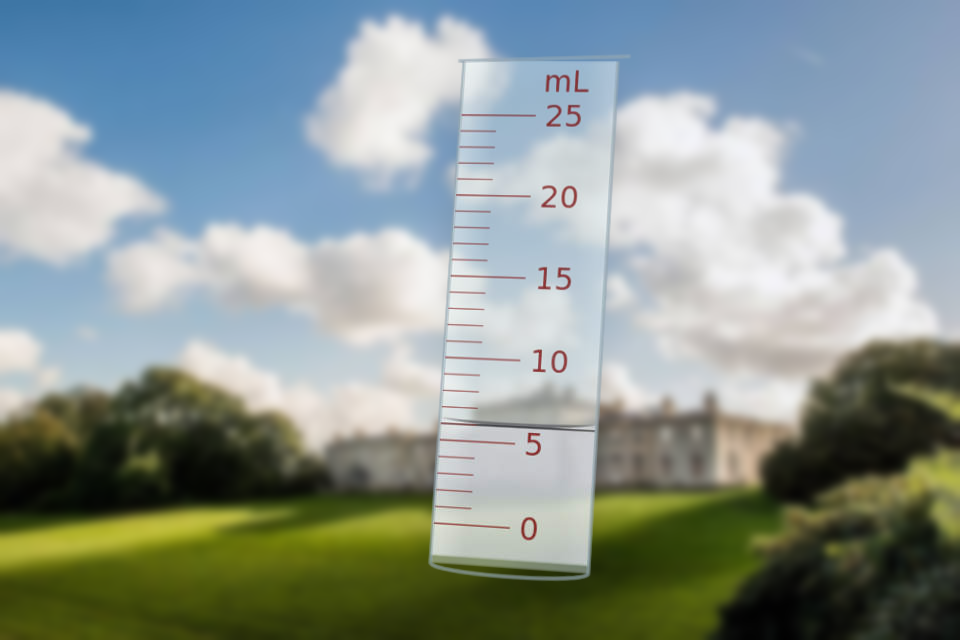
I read 6 (mL)
